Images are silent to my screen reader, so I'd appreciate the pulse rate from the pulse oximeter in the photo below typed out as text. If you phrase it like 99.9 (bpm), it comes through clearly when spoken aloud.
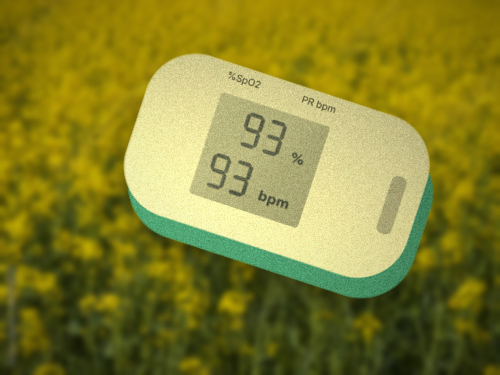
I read 93 (bpm)
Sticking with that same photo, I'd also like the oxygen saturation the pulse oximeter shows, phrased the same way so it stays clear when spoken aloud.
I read 93 (%)
